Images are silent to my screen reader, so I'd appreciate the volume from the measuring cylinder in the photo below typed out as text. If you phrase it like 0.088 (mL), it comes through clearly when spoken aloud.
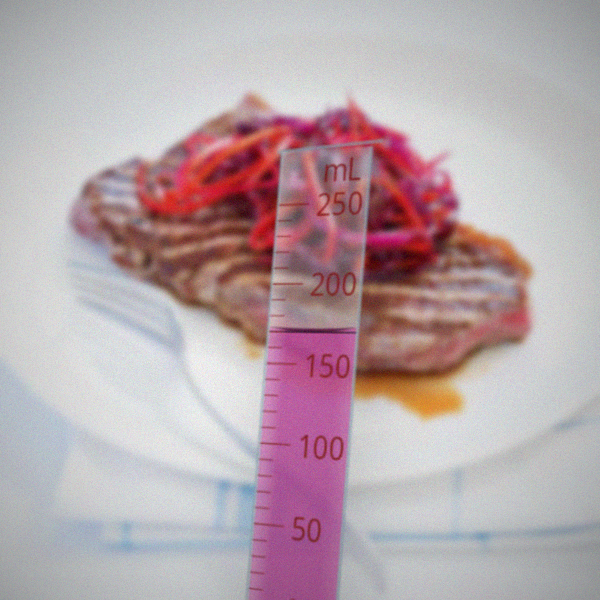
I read 170 (mL)
